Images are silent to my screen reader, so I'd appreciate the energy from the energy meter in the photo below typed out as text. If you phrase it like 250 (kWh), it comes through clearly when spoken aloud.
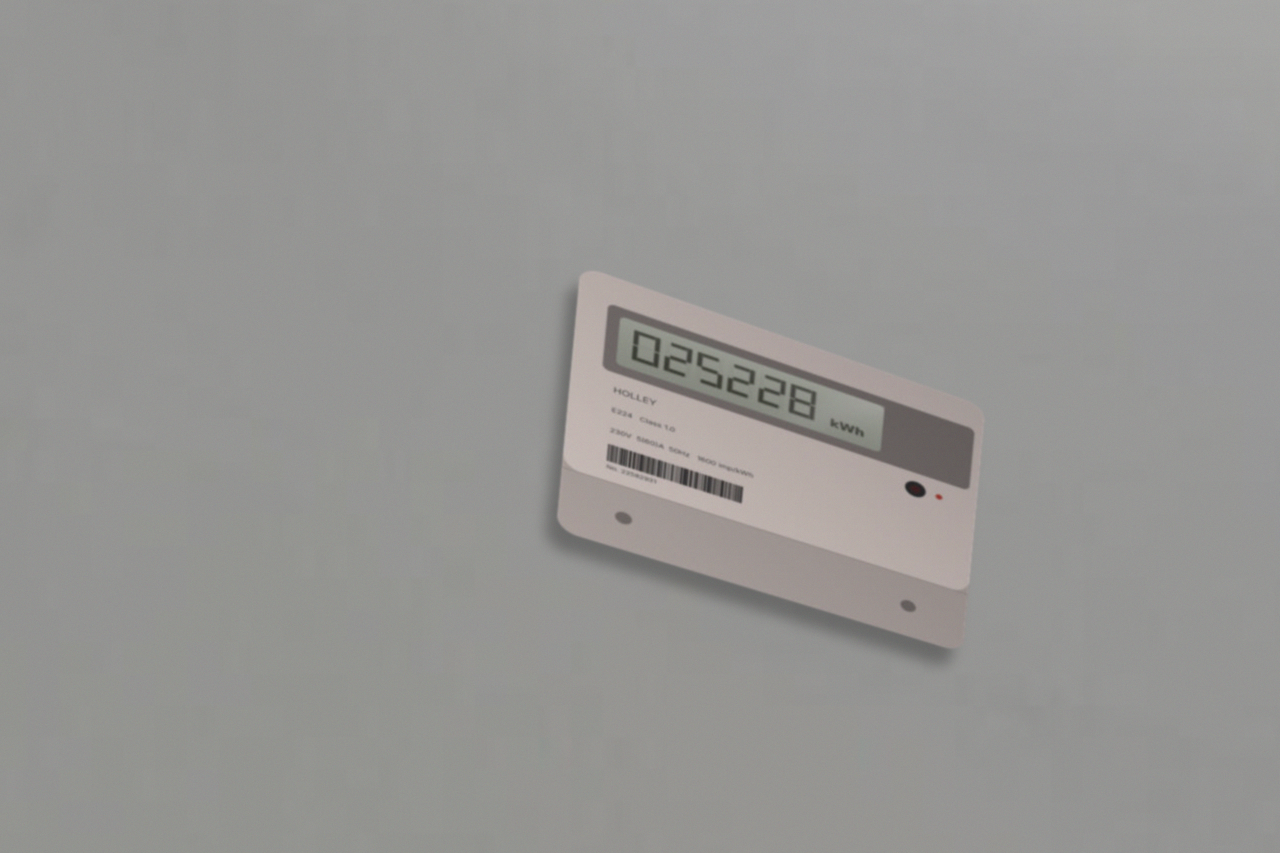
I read 25228 (kWh)
